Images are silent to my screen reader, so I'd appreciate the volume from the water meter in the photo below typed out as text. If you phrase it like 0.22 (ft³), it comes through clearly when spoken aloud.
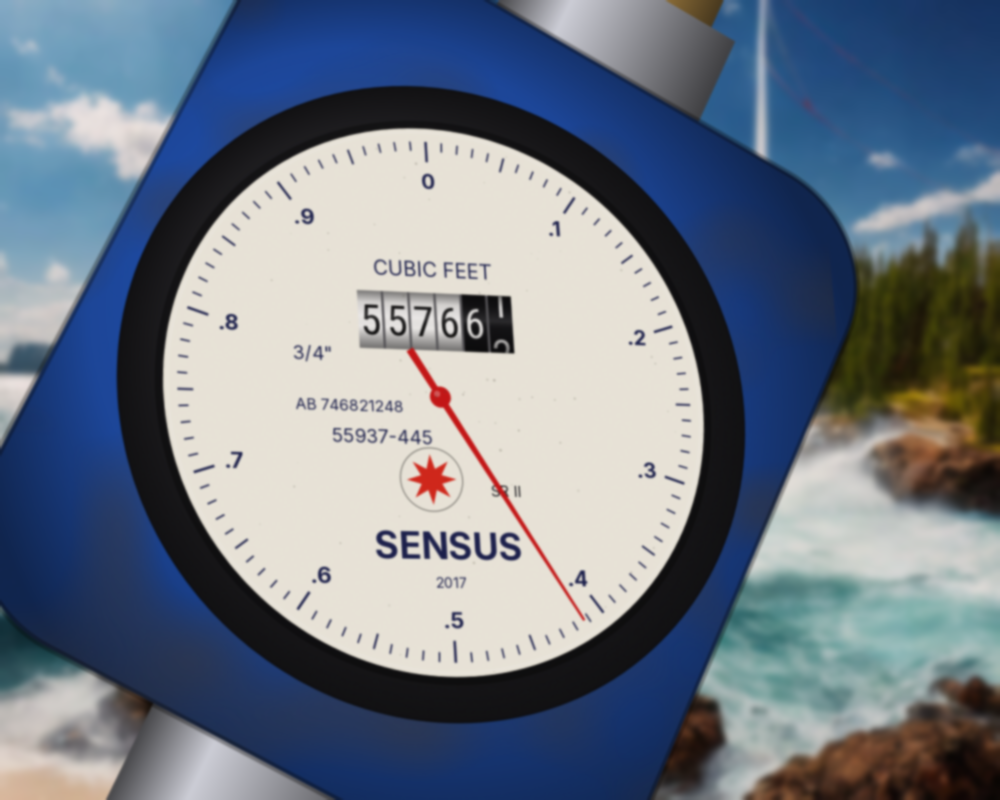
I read 557661.41 (ft³)
